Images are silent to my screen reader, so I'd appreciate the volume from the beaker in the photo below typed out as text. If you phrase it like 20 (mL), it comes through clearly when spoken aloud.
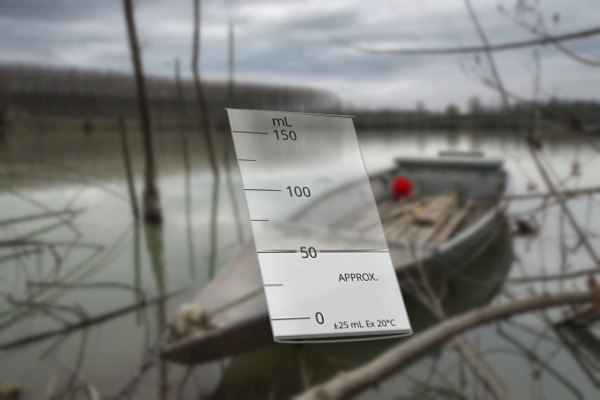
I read 50 (mL)
